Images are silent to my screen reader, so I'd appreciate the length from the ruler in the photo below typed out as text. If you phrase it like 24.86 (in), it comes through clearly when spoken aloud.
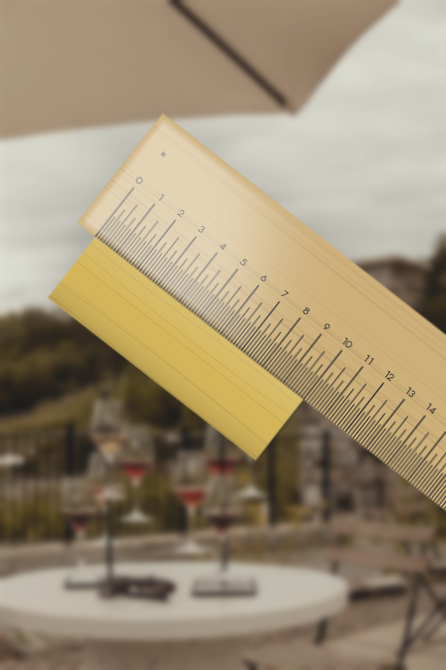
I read 10 (in)
